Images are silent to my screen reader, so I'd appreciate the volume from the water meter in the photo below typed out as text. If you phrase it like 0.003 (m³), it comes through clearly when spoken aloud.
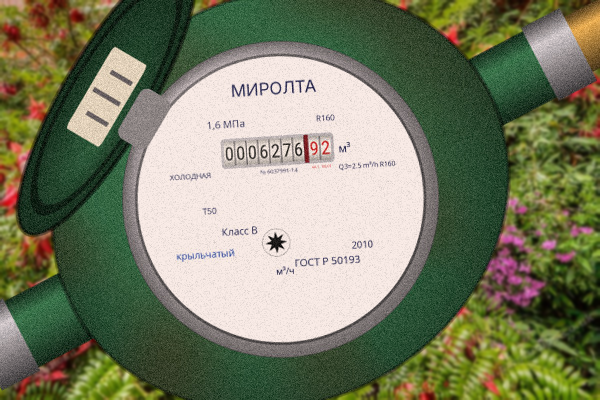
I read 6276.92 (m³)
